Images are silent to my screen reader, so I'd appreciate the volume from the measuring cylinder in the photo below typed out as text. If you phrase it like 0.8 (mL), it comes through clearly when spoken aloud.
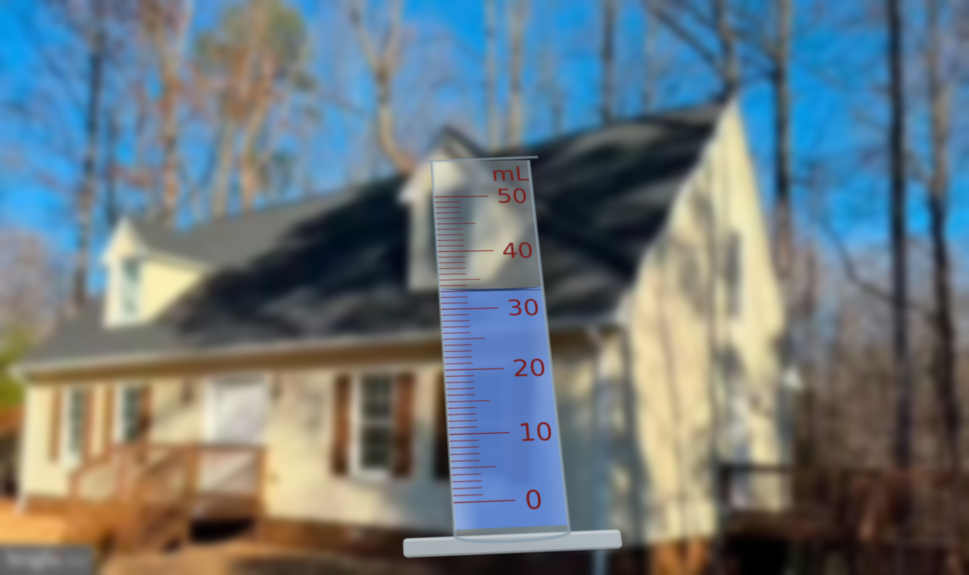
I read 33 (mL)
